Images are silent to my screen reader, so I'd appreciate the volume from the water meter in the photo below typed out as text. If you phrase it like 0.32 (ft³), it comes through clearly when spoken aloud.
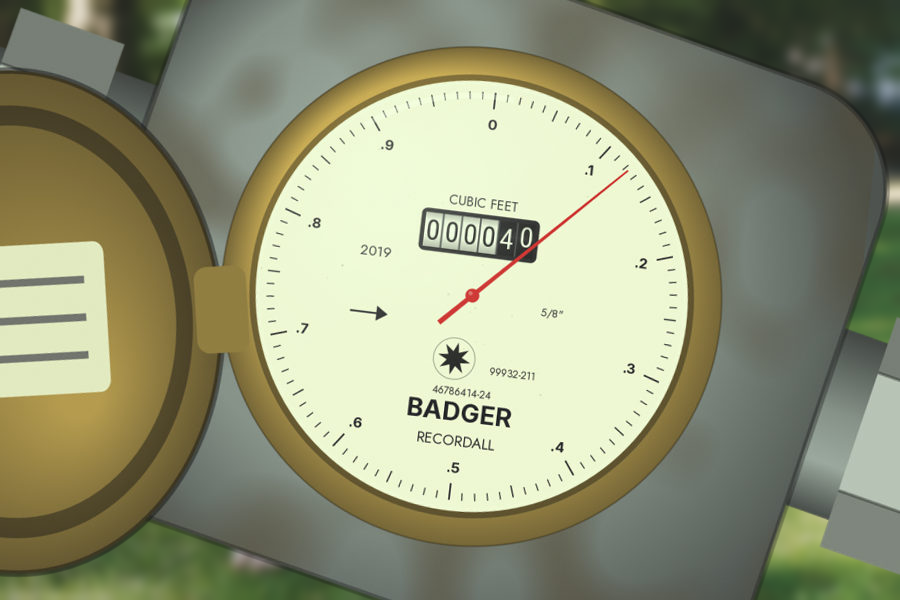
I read 40.12 (ft³)
